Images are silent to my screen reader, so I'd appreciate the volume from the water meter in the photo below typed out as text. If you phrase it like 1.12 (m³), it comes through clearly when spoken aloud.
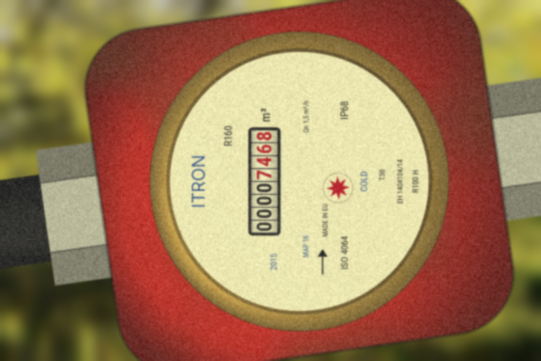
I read 0.7468 (m³)
